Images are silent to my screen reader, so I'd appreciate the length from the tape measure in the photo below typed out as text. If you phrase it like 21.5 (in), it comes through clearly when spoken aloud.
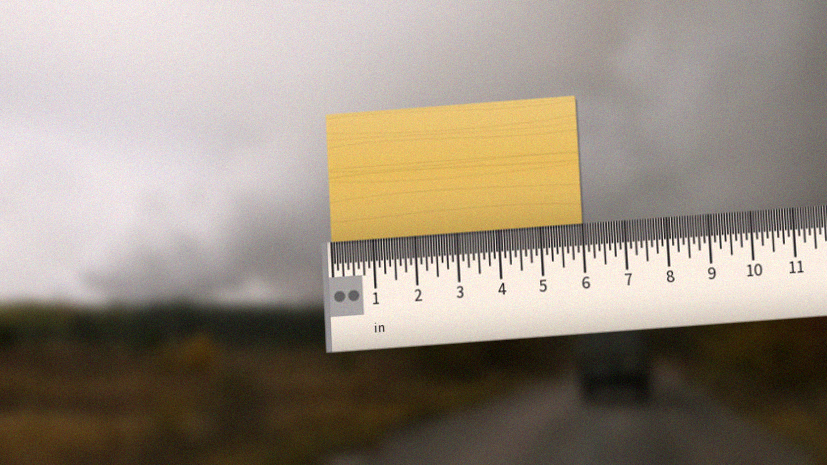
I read 6 (in)
